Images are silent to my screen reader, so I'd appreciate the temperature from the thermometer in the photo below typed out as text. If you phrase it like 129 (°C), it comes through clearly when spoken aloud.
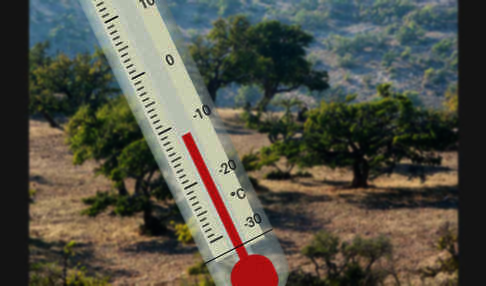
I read -12 (°C)
